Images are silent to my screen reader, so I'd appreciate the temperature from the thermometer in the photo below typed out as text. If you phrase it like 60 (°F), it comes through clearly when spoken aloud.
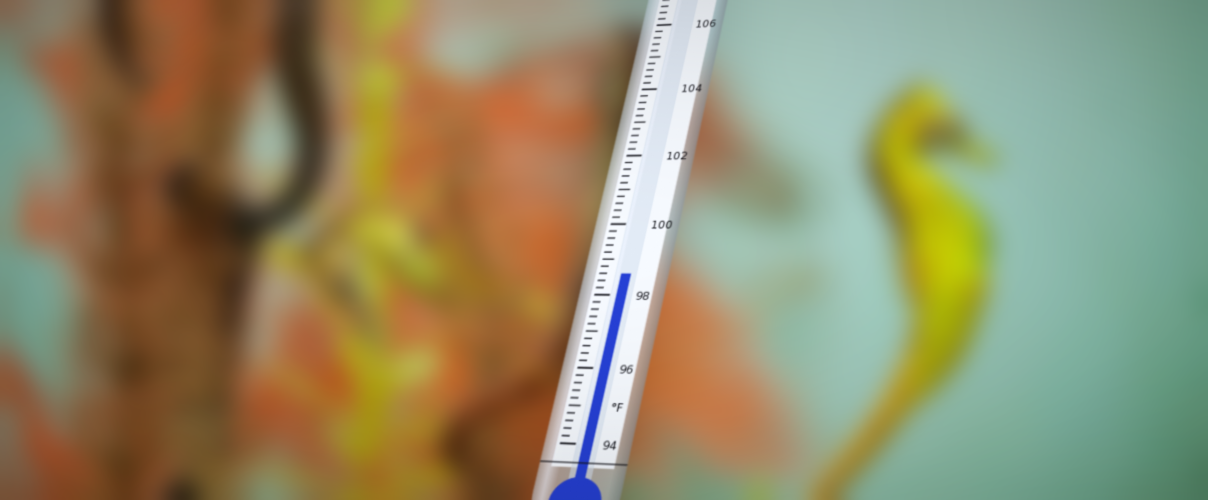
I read 98.6 (°F)
